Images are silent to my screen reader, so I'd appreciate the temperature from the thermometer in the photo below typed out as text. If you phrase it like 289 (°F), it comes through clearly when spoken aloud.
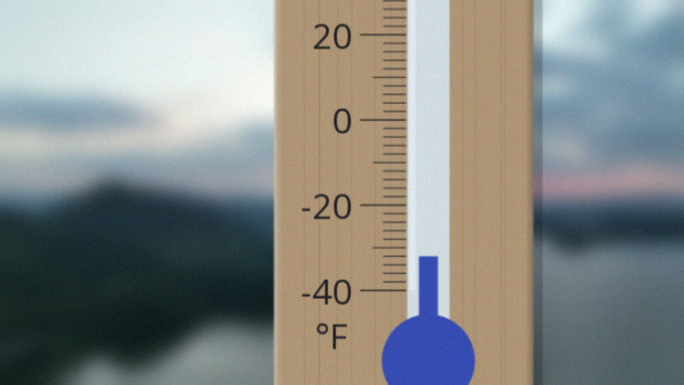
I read -32 (°F)
